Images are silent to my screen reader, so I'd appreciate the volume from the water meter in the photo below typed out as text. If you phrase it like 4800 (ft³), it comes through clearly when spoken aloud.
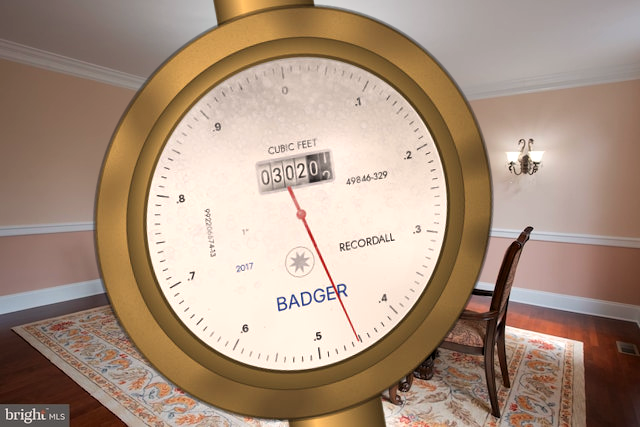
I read 30201.45 (ft³)
